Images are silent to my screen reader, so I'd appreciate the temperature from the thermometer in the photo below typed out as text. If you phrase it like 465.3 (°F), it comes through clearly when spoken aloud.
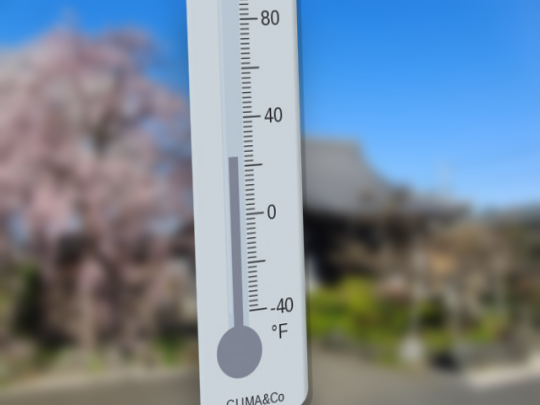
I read 24 (°F)
